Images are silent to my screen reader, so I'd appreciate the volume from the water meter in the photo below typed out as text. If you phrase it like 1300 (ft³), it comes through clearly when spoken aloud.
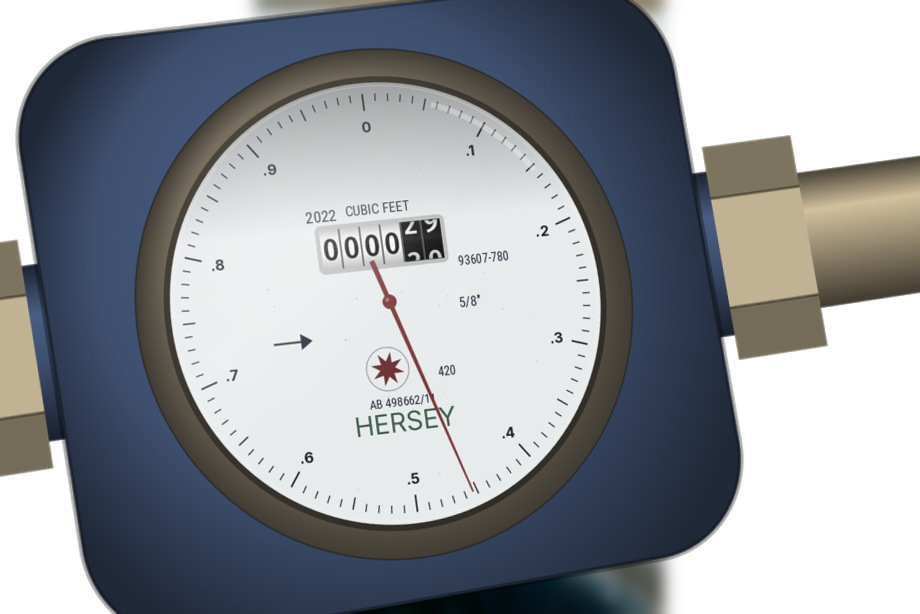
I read 29.45 (ft³)
